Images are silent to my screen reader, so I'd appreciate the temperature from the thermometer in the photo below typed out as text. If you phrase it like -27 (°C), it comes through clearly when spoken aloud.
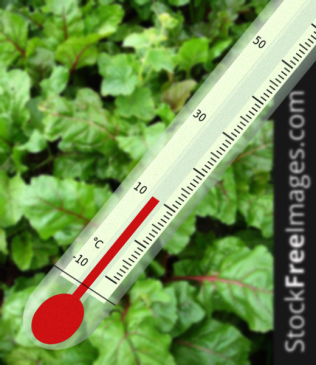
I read 10 (°C)
